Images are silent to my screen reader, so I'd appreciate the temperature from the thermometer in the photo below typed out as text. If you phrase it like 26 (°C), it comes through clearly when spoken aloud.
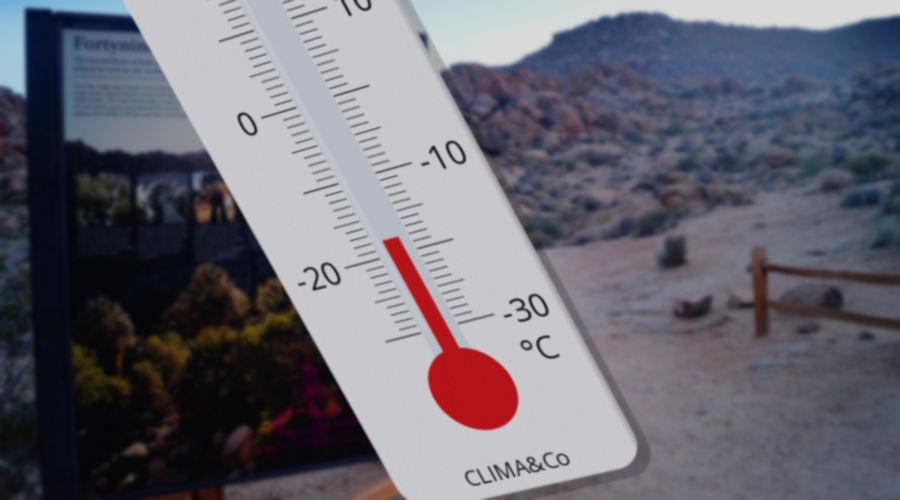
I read -18 (°C)
